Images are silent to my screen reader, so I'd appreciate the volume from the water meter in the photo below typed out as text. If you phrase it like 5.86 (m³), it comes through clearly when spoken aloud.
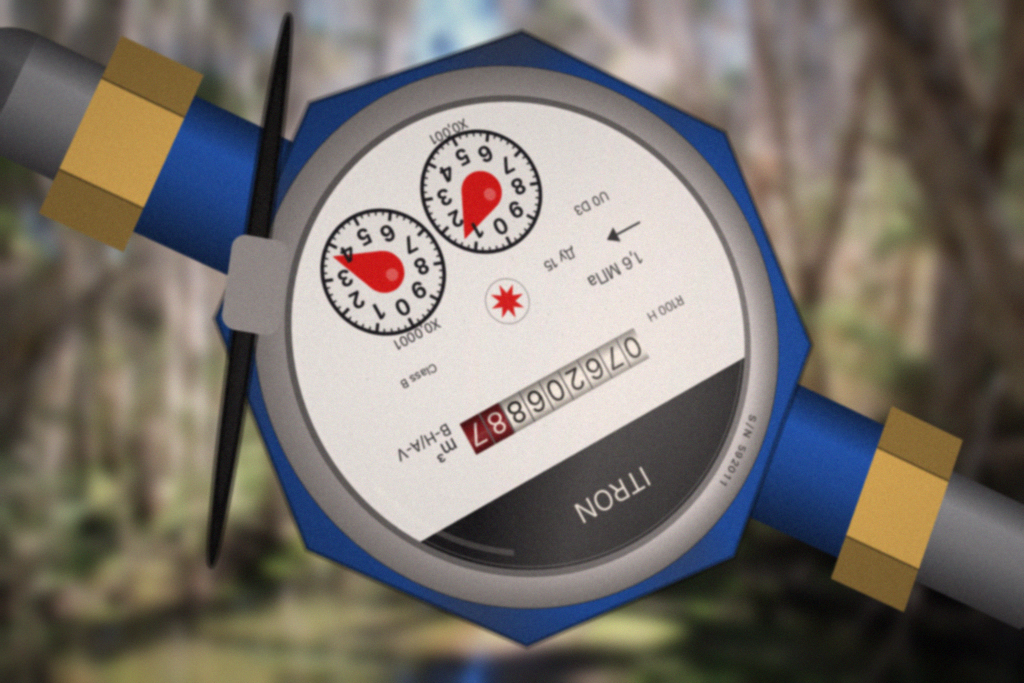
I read 762068.8713 (m³)
